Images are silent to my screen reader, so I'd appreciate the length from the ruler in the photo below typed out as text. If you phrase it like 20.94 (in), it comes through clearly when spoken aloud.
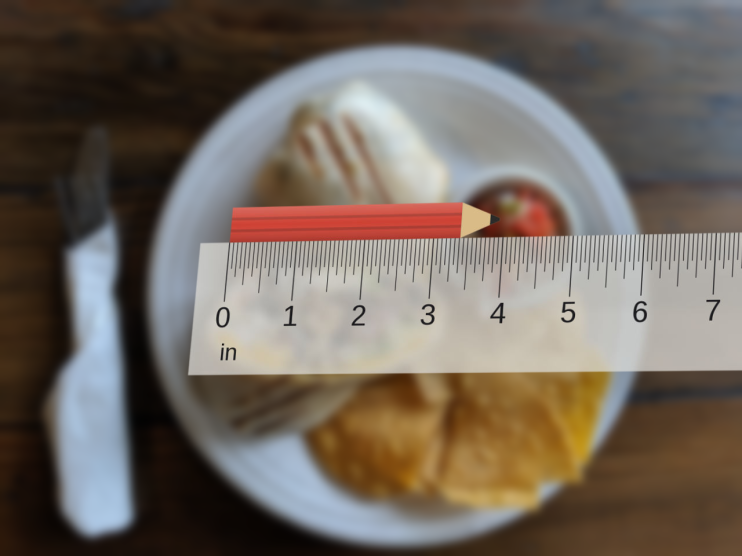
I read 3.9375 (in)
